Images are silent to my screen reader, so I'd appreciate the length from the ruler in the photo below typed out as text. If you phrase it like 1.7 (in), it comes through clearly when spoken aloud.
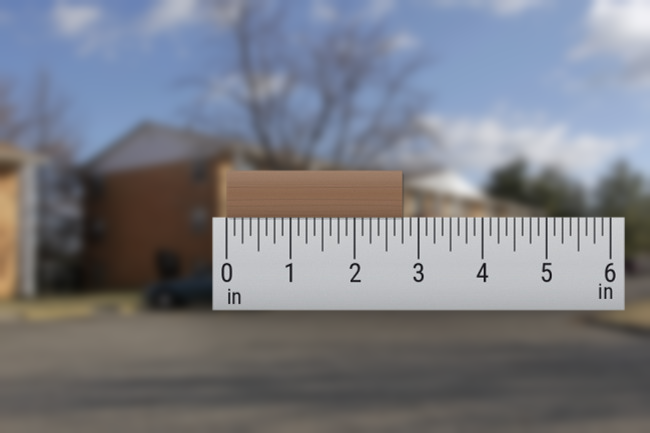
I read 2.75 (in)
